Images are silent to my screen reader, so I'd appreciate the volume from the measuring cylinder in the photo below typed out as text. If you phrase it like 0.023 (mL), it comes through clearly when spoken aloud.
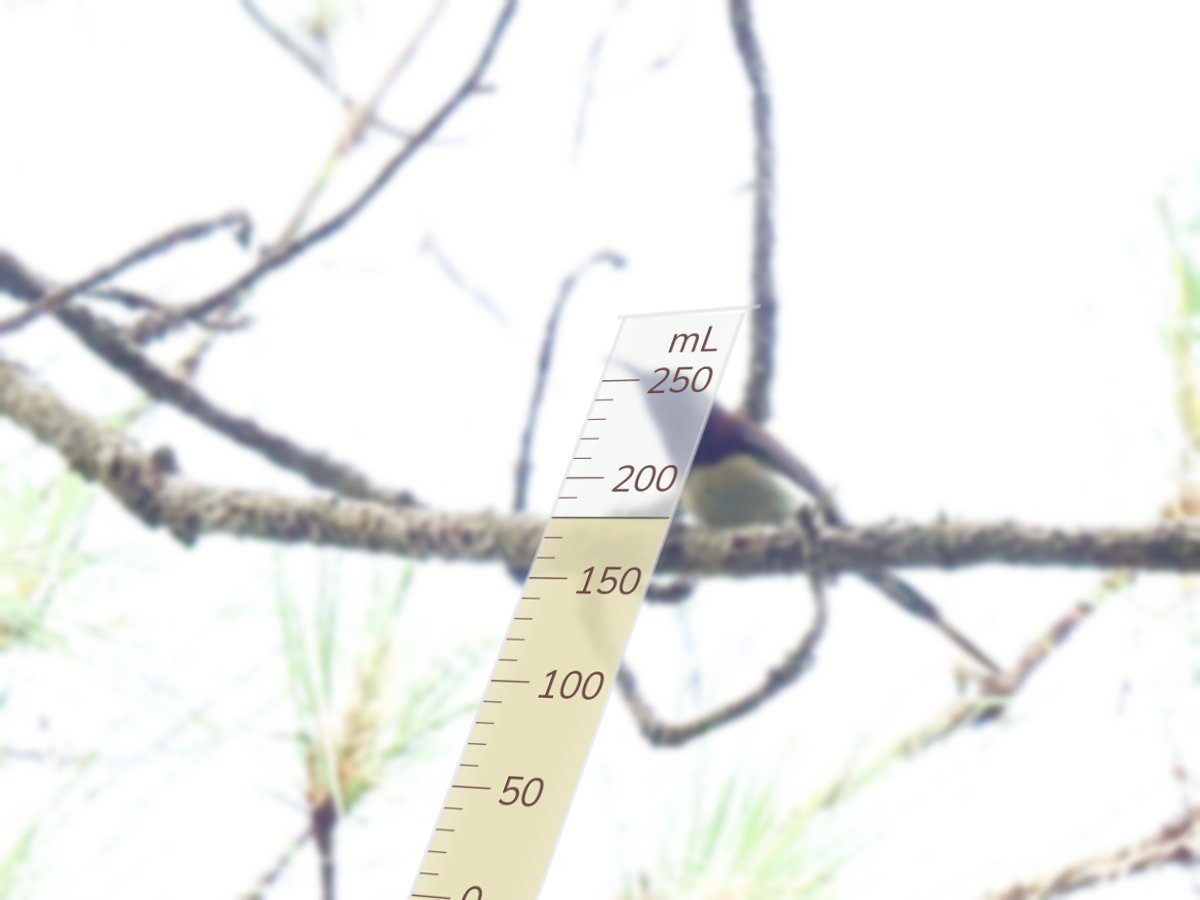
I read 180 (mL)
